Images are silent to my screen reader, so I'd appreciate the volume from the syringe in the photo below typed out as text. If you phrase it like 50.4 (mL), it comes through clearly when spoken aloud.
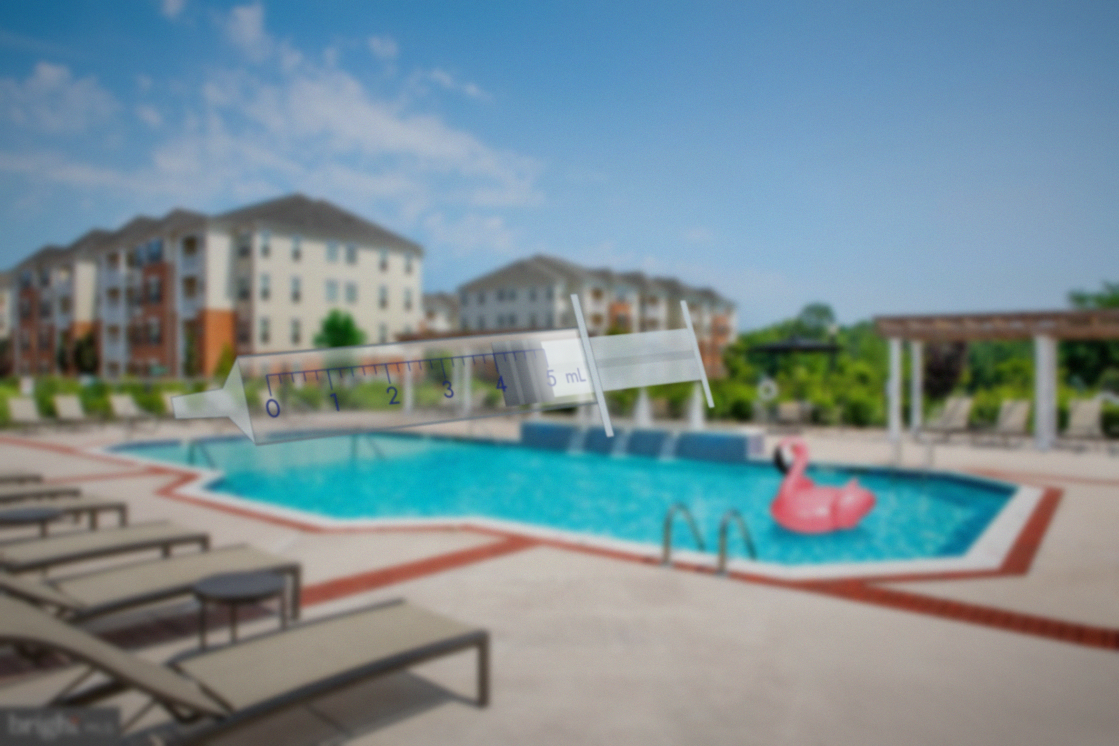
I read 4 (mL)
